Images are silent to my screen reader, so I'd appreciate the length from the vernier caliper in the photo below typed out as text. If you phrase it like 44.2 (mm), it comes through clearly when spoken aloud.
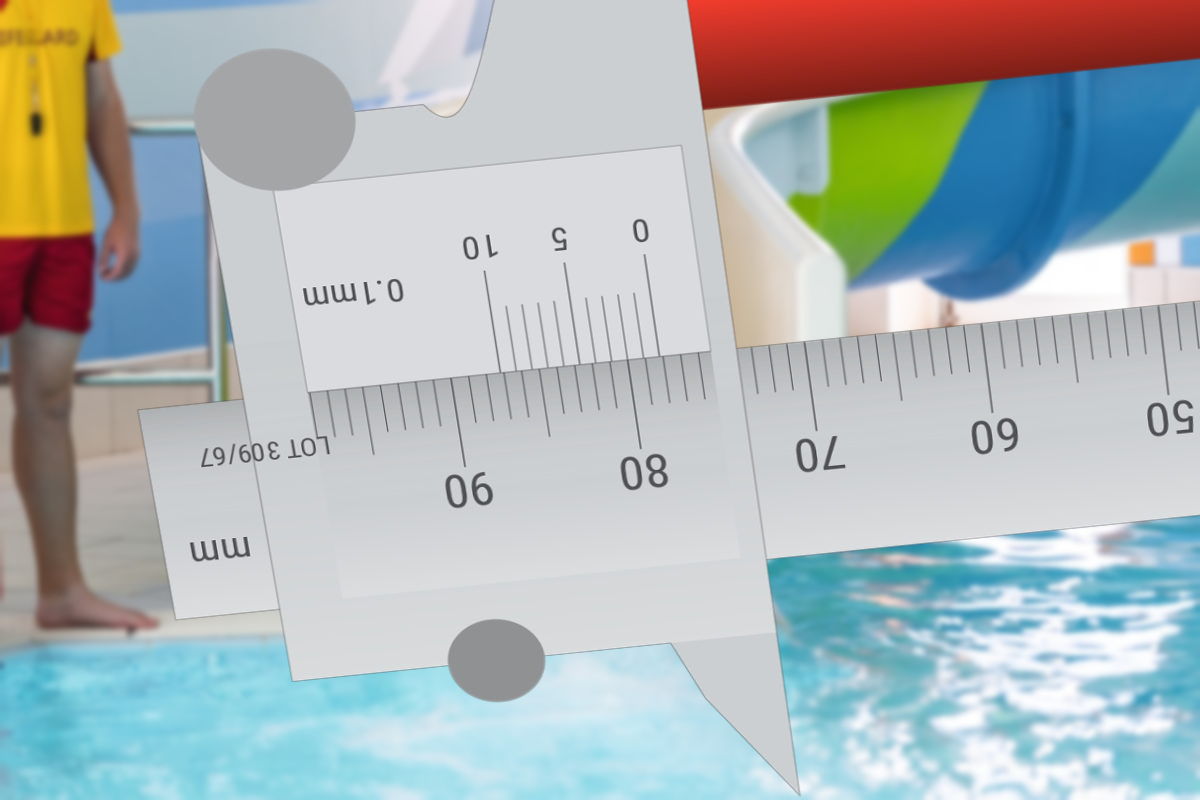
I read 78.2 (mm)
